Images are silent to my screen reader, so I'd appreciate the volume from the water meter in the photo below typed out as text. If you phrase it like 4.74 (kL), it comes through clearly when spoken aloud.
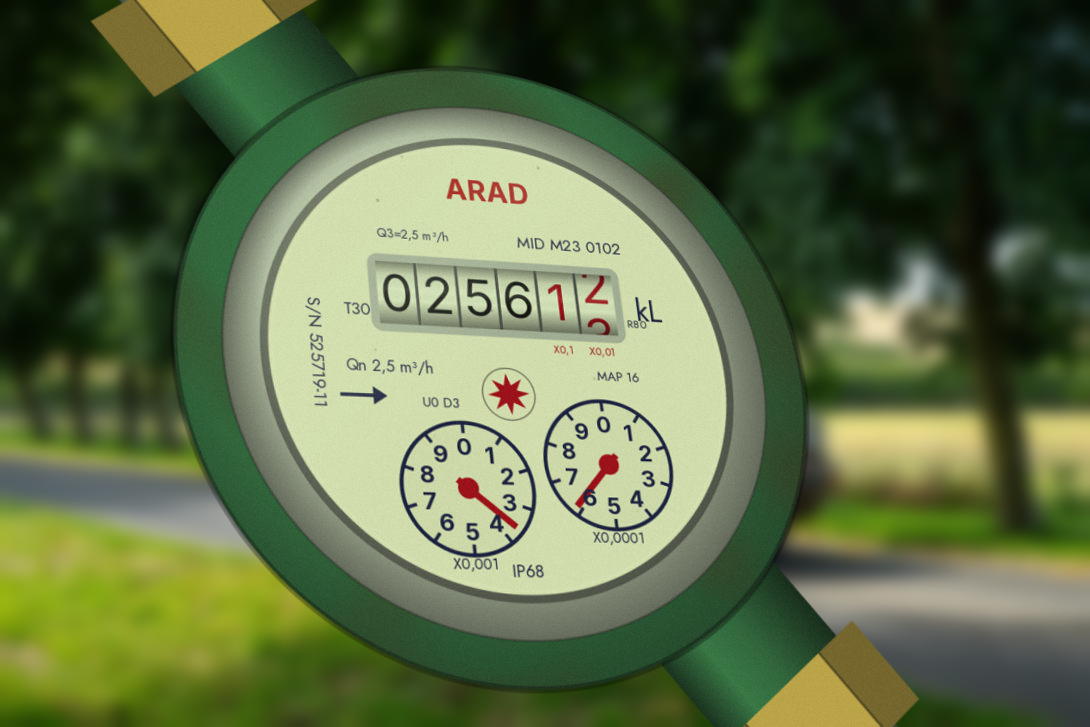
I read 256.1236 (kL)
